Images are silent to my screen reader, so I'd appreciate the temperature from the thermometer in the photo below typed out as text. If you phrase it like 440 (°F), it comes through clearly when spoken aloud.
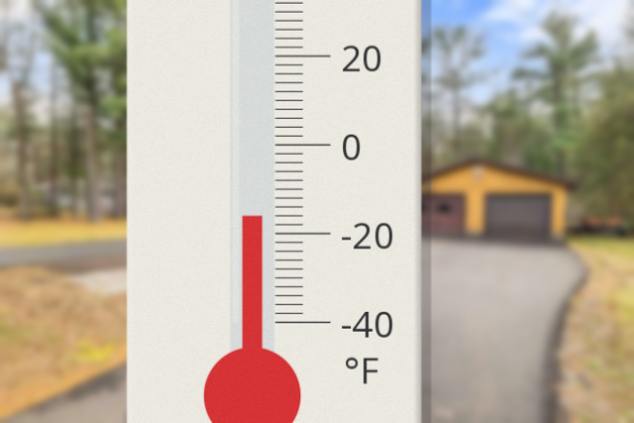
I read -16 (°F)
